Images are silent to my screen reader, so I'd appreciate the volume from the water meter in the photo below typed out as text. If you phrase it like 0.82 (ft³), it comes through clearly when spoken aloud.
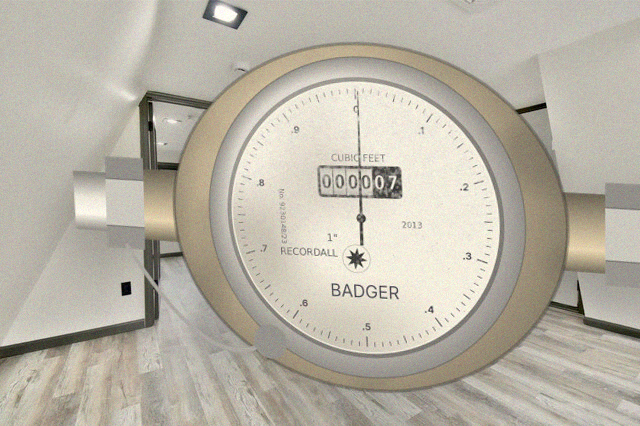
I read 7.00 (ft³)
